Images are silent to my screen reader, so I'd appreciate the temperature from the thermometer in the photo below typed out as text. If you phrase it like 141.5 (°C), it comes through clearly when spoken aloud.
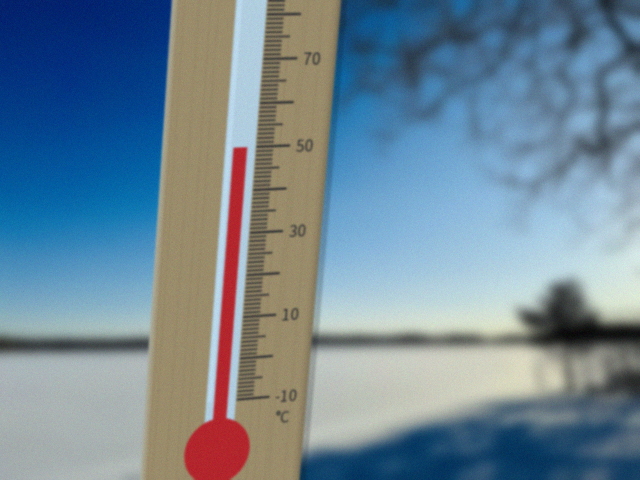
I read 50 (°C)
